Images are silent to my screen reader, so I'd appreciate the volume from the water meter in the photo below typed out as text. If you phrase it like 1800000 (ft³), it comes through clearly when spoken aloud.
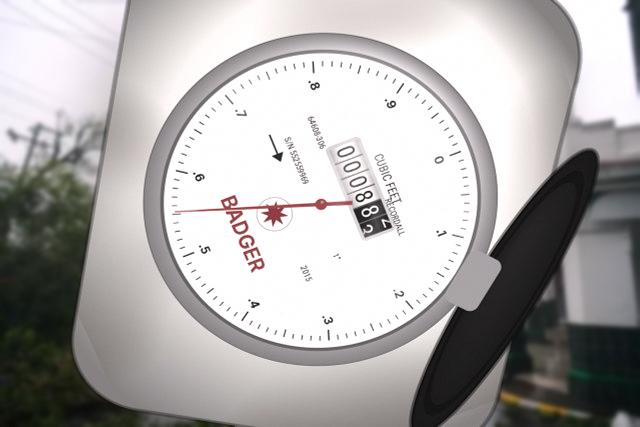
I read 882.55 (ft³)
